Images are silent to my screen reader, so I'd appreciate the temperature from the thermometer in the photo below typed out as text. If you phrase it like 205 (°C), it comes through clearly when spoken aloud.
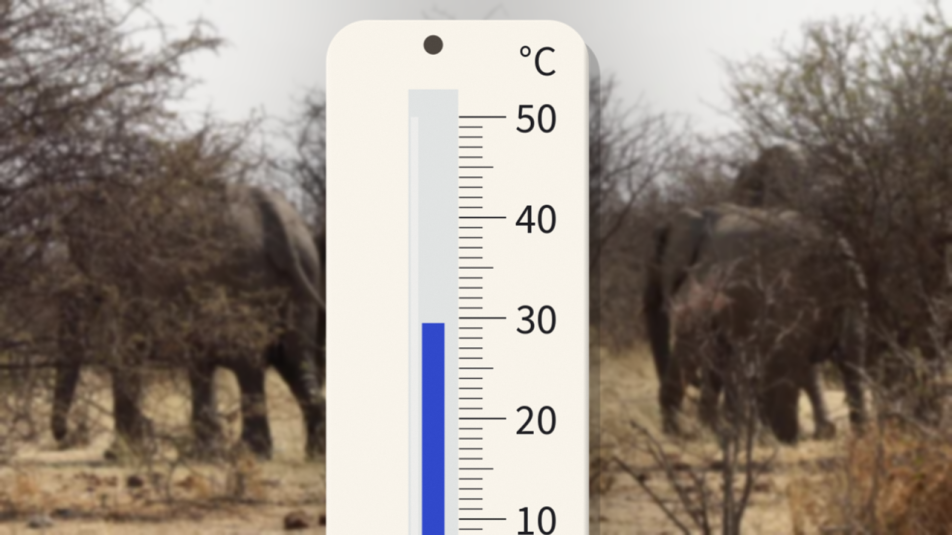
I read 29.5 (°C)
